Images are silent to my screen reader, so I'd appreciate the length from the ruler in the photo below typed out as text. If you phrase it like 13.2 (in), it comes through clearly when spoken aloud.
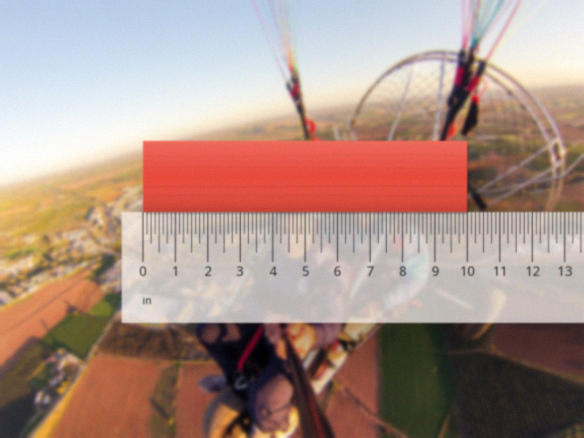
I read 10 (in)
